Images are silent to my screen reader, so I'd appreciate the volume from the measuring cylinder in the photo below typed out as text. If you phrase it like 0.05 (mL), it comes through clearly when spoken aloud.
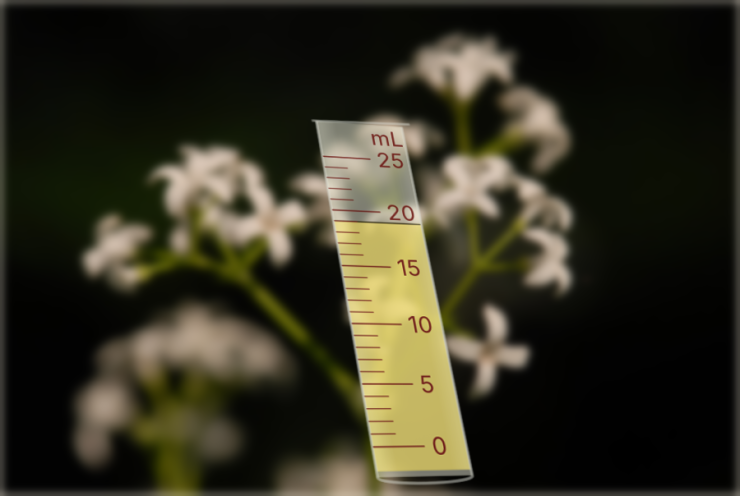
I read 19 (mL)
